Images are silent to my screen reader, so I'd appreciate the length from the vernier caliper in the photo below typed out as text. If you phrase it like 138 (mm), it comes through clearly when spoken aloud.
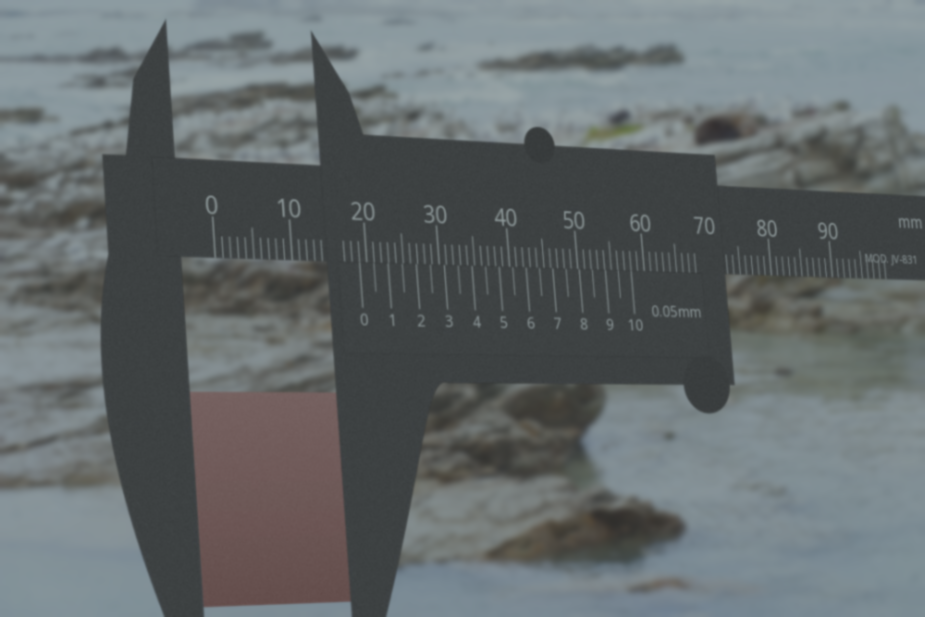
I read 19.0 (mm)
